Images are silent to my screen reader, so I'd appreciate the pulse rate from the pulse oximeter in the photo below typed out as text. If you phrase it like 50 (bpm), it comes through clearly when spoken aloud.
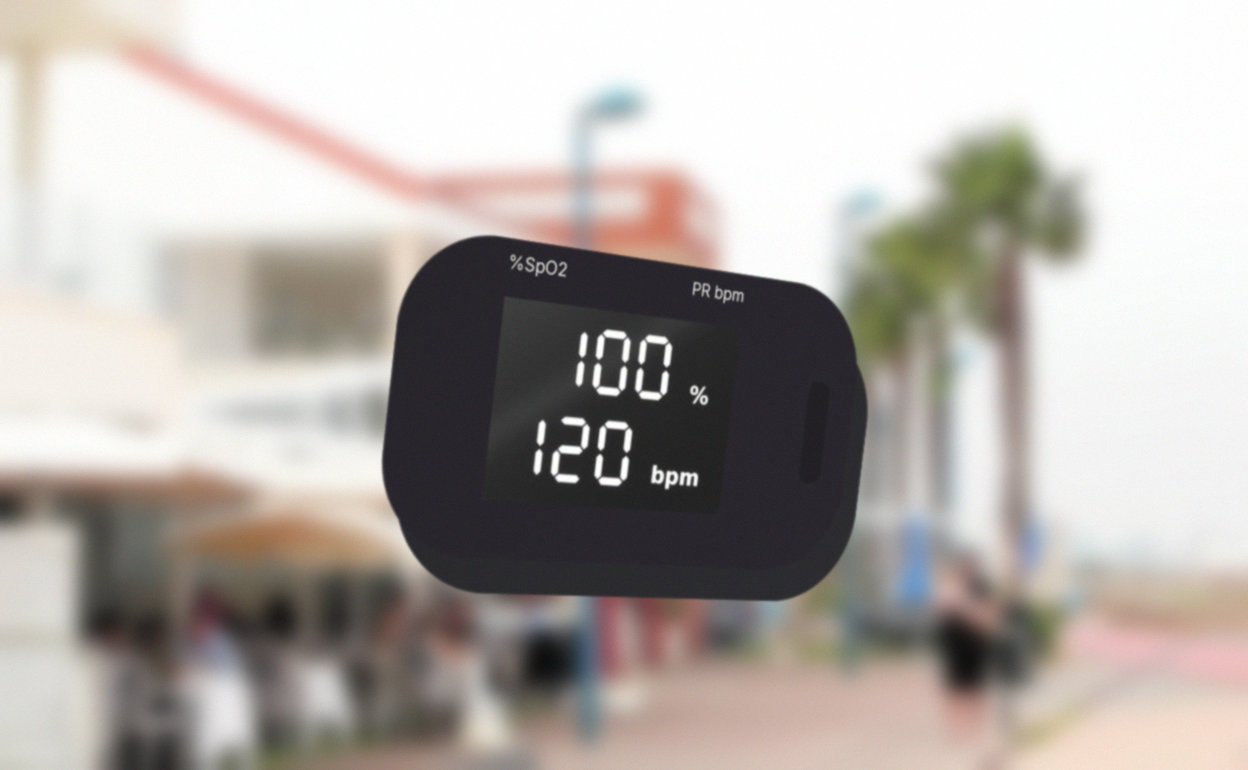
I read 120 (bpm)
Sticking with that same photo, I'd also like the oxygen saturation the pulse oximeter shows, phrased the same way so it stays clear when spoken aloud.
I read 100 (%)
